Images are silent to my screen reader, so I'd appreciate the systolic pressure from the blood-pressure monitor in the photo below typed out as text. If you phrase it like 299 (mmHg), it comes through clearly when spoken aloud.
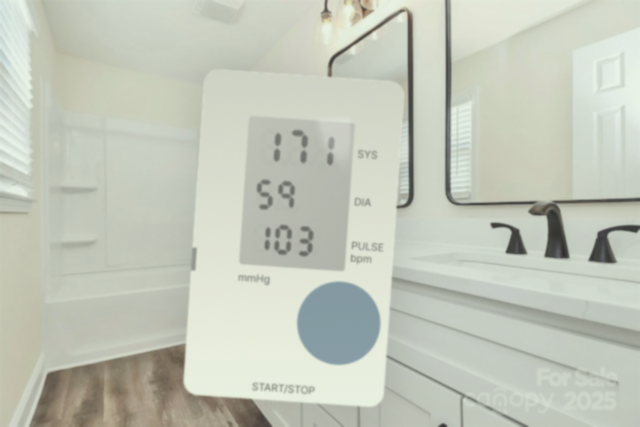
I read 171 (mmHg)
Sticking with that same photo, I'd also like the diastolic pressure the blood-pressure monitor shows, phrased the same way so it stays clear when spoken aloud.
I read 59 (mmHg)
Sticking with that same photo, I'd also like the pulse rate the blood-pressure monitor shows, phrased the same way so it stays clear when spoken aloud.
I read 103 (bpm)
